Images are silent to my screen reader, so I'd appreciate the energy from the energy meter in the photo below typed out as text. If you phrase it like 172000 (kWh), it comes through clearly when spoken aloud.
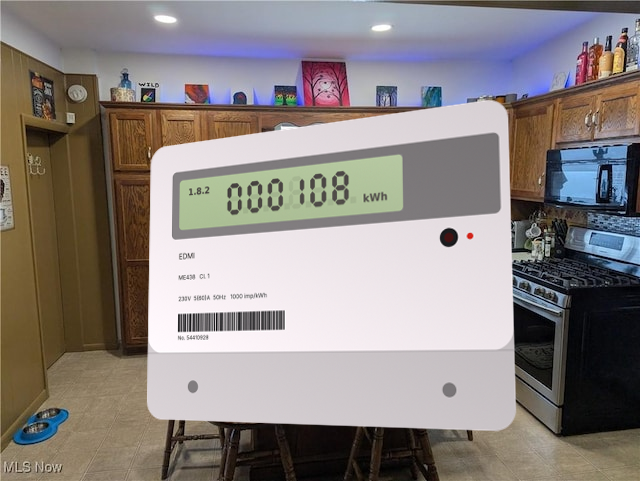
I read 108 (kWh)
